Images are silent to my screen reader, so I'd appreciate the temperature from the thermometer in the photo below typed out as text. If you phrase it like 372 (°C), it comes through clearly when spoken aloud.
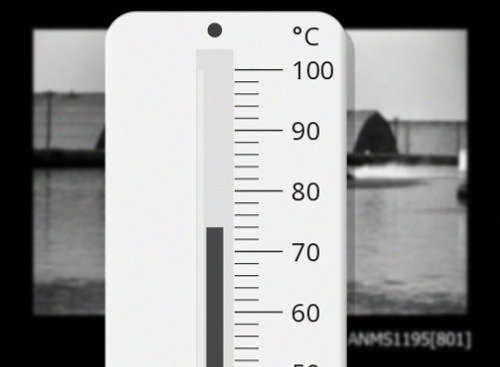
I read 74 (°C)
